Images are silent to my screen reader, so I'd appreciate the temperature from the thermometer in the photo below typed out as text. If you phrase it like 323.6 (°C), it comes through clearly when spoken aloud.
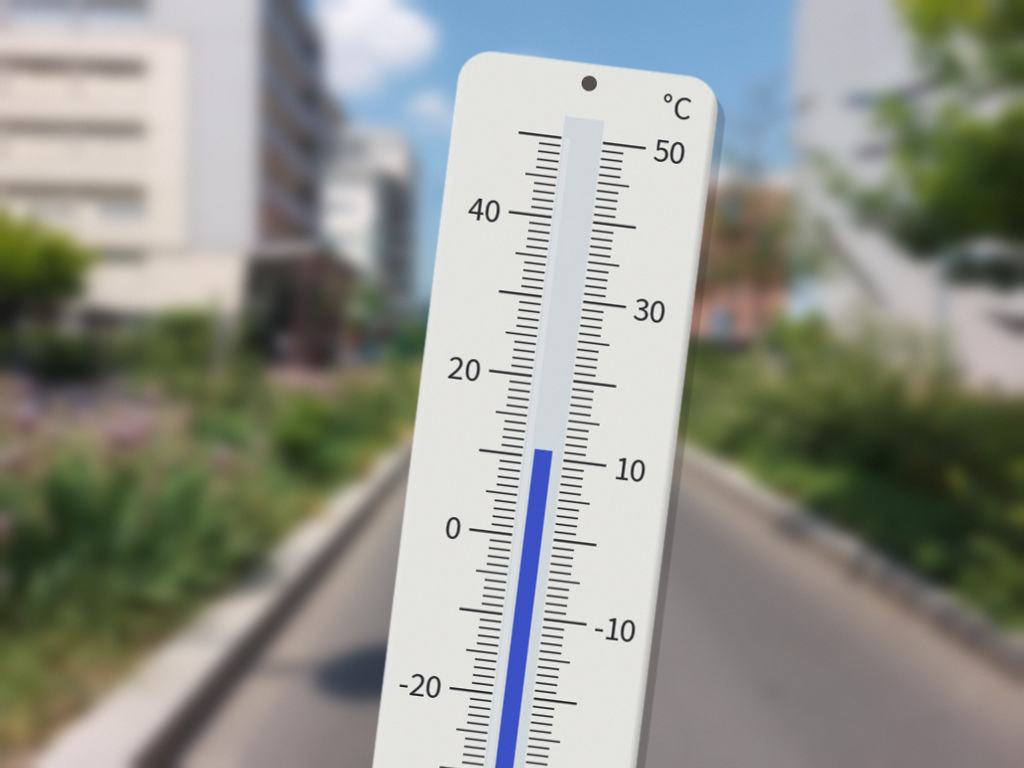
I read 11 (°C)
